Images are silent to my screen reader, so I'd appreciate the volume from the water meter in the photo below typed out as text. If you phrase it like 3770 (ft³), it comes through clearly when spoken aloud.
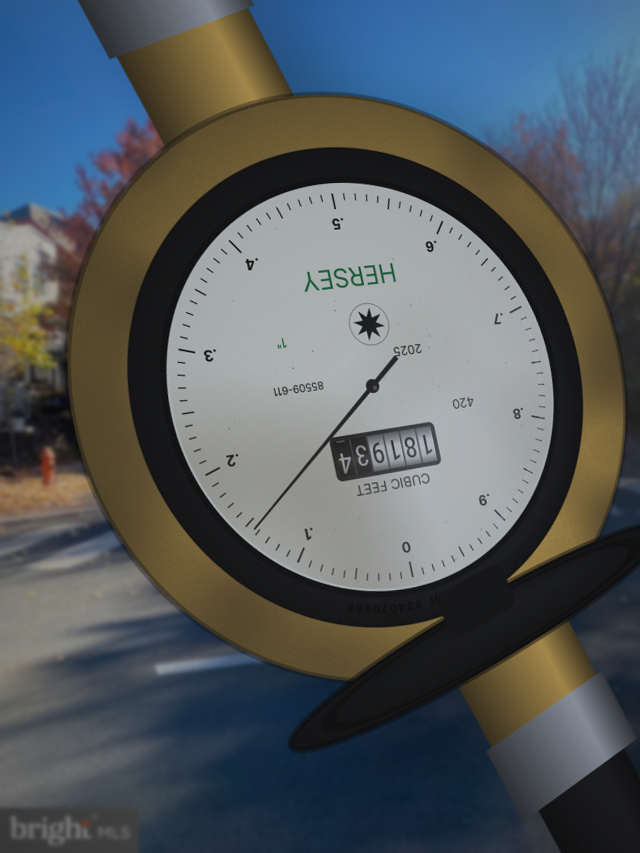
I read 181934.14 (ft³)
